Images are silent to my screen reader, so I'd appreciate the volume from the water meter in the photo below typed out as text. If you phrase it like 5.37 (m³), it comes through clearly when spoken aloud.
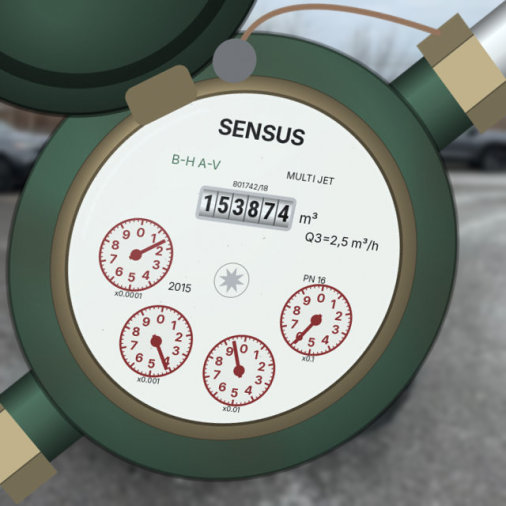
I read 153874.5941 (m³)
